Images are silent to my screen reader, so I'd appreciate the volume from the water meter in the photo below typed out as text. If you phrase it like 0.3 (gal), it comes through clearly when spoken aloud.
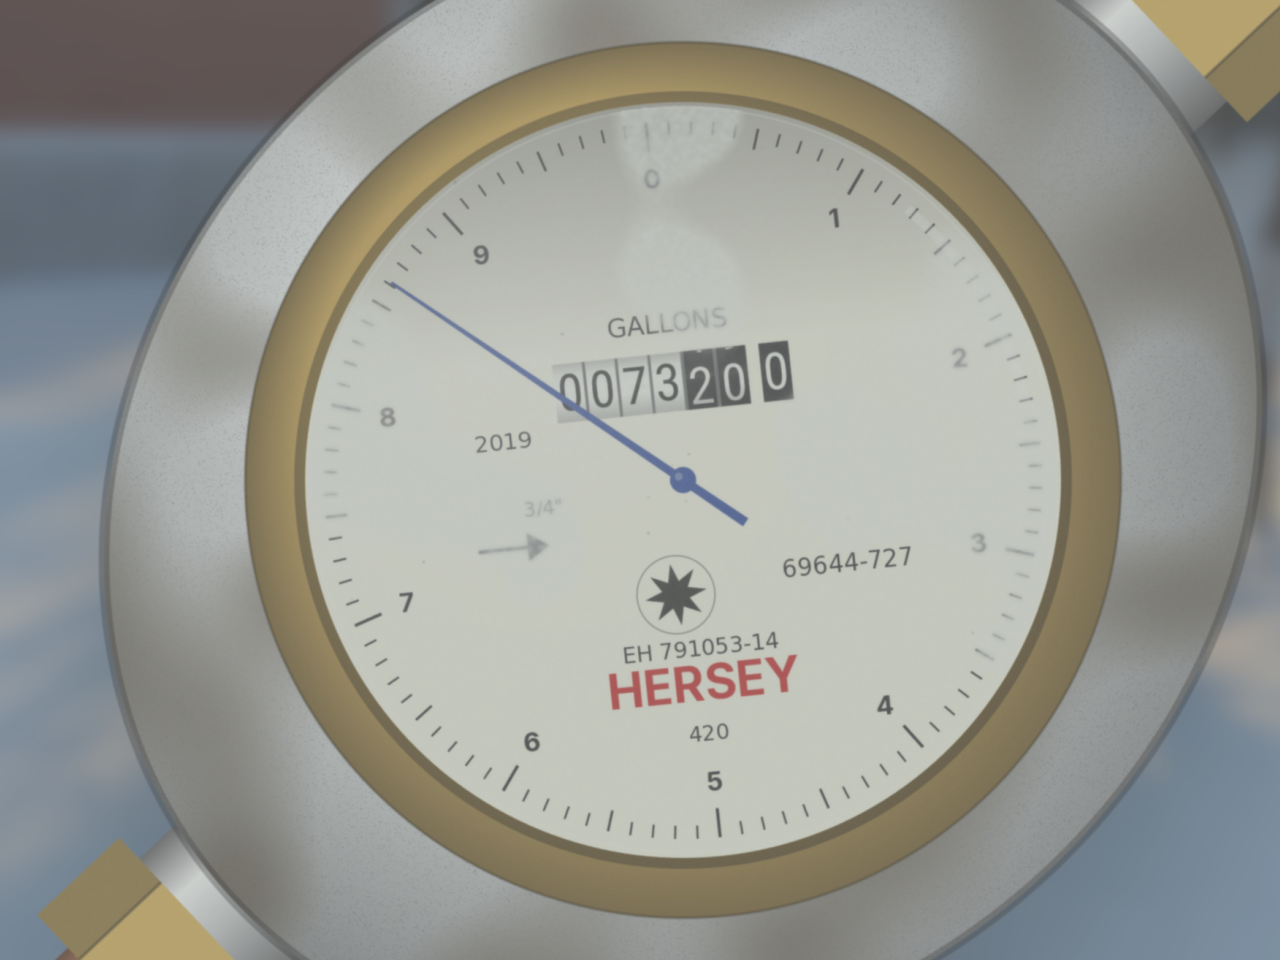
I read 73198.6 (gal)
